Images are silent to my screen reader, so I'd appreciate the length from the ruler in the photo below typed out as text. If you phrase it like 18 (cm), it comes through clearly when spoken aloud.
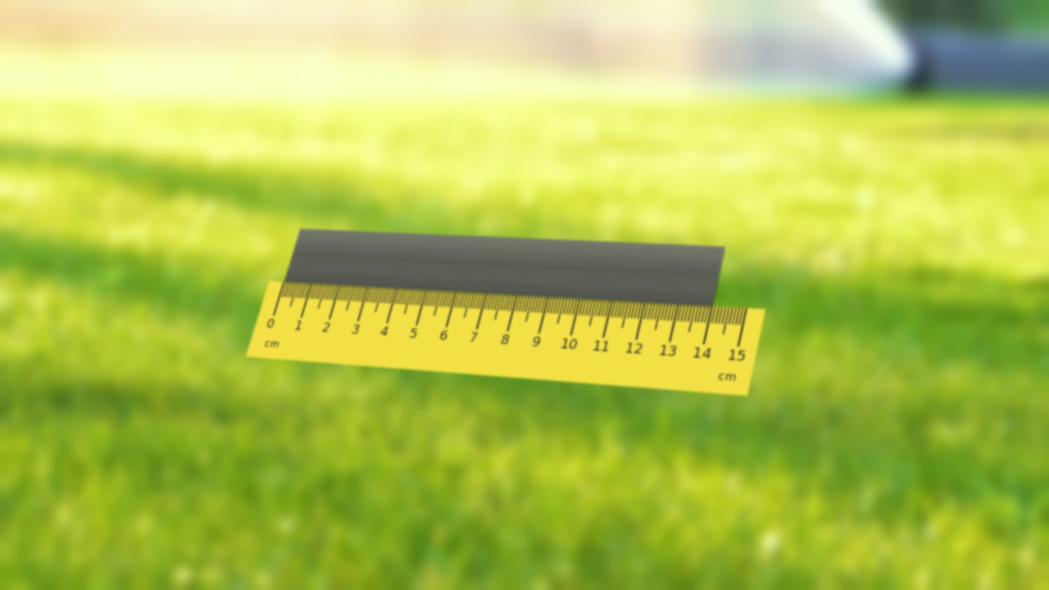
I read 14 (cm)
